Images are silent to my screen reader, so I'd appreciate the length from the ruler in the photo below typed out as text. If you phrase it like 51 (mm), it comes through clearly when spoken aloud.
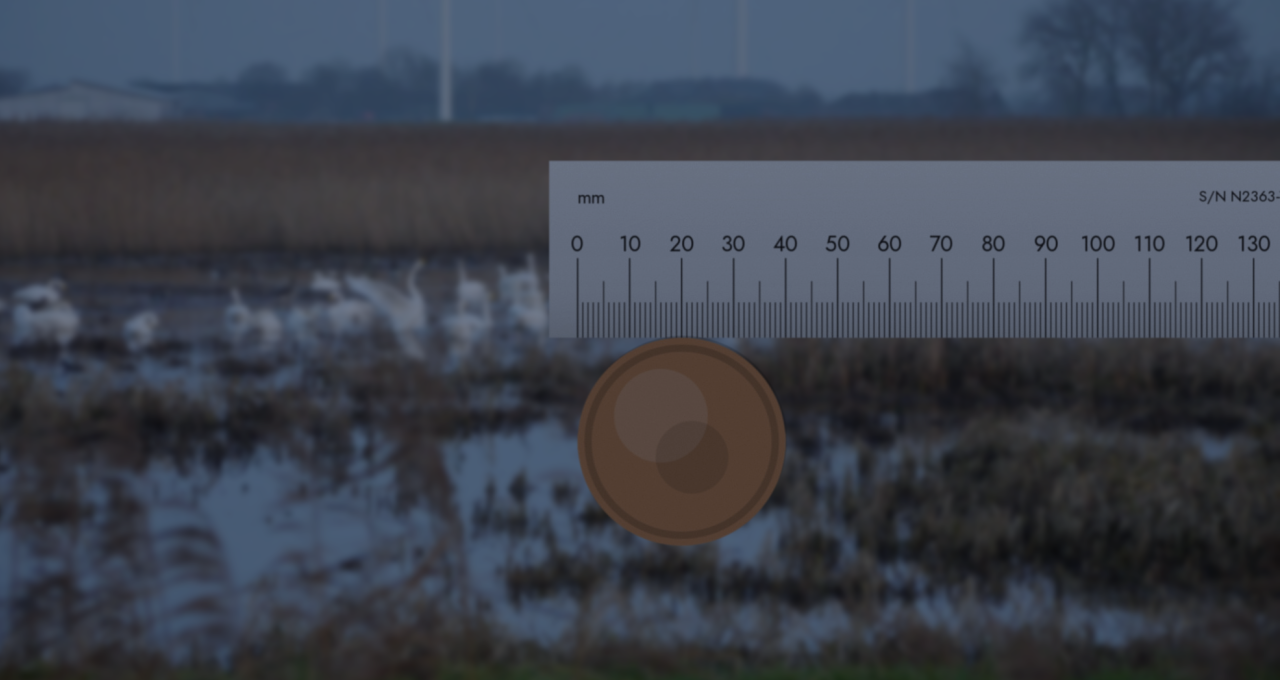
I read 40 (mm)
